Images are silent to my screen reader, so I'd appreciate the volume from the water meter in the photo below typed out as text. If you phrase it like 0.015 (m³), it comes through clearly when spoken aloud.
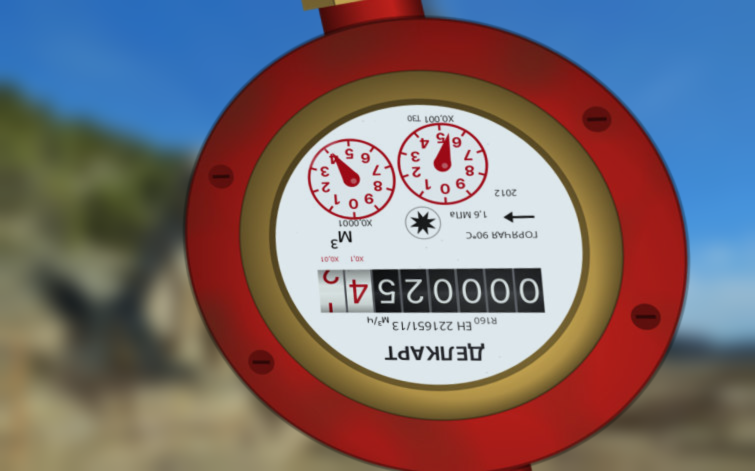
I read 25.4154 (m³)
